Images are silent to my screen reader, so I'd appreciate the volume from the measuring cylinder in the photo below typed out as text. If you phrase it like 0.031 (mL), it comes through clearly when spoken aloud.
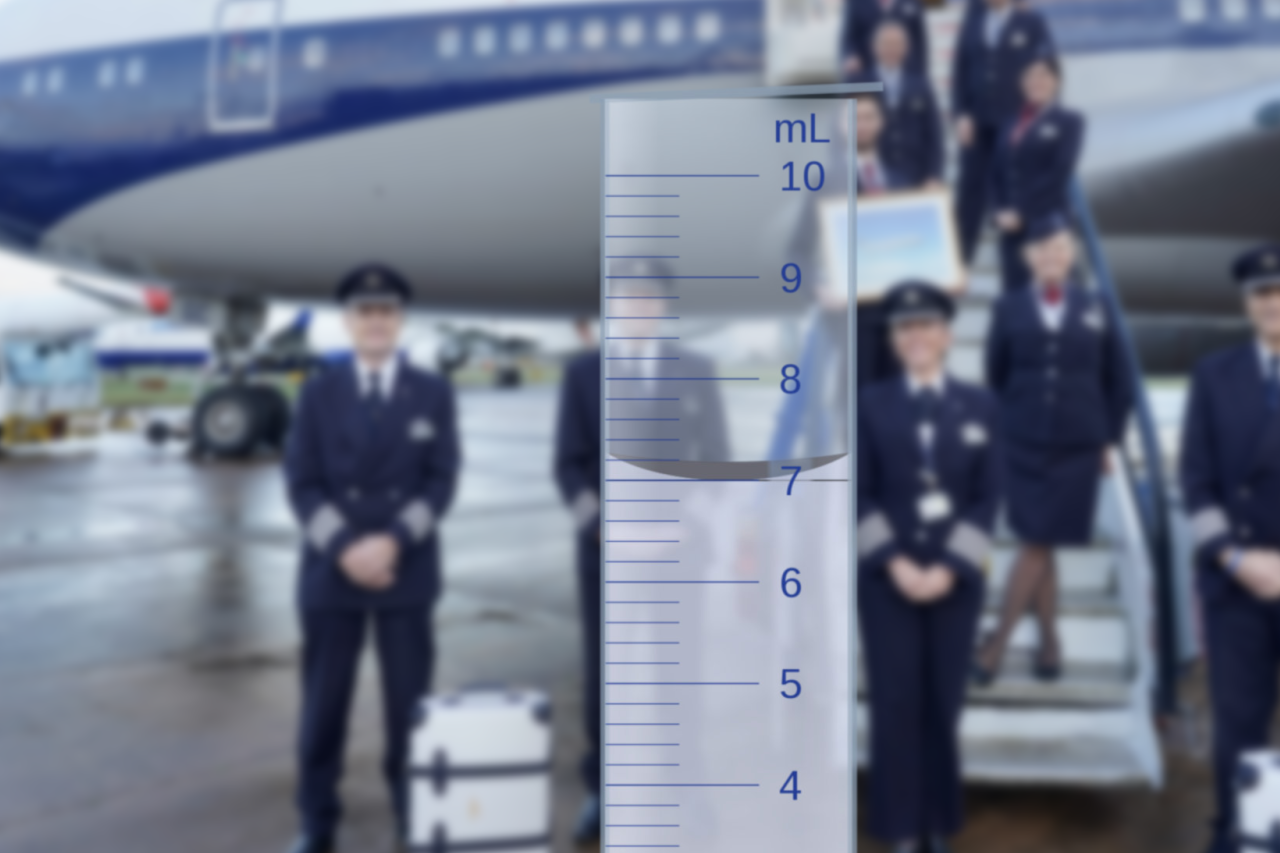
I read 7 (mL)
